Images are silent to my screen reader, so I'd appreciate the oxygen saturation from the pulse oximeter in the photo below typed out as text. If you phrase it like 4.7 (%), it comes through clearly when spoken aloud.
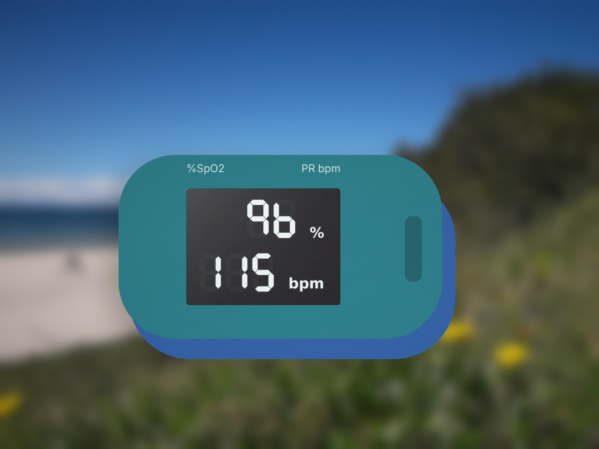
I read 96 (%)
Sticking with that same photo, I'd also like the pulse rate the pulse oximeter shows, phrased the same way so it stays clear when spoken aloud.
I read 115 (bpm)
